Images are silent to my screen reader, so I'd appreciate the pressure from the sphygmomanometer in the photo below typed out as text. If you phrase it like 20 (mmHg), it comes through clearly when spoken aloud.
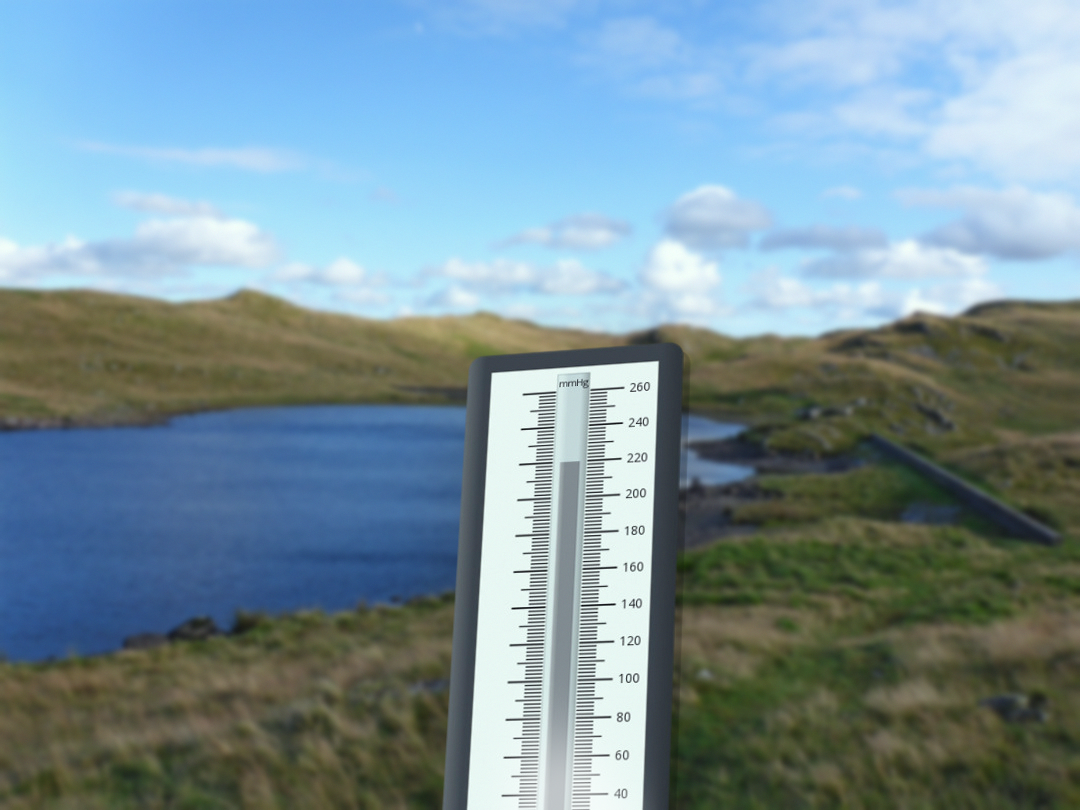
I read 220 (mmHg)
